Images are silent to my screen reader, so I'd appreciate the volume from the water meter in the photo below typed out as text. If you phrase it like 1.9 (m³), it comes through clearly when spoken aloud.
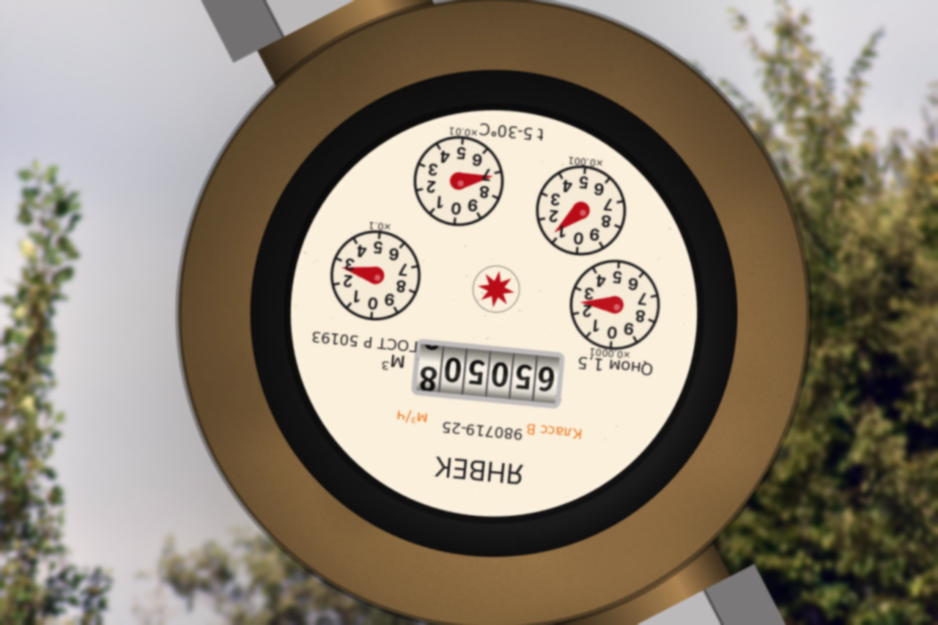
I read 650508.2712 (m³)
